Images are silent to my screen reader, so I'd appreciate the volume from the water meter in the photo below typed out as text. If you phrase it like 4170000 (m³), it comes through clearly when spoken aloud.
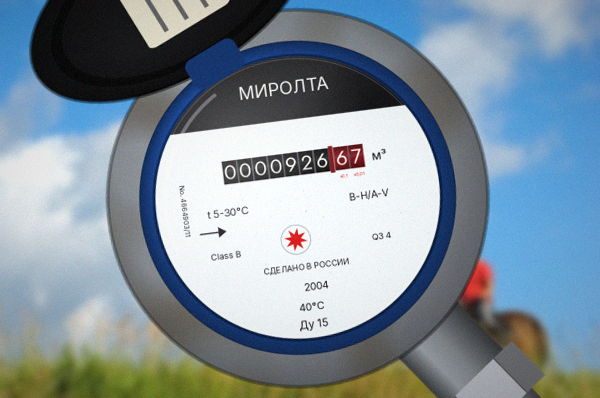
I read 926.67 (m³)
